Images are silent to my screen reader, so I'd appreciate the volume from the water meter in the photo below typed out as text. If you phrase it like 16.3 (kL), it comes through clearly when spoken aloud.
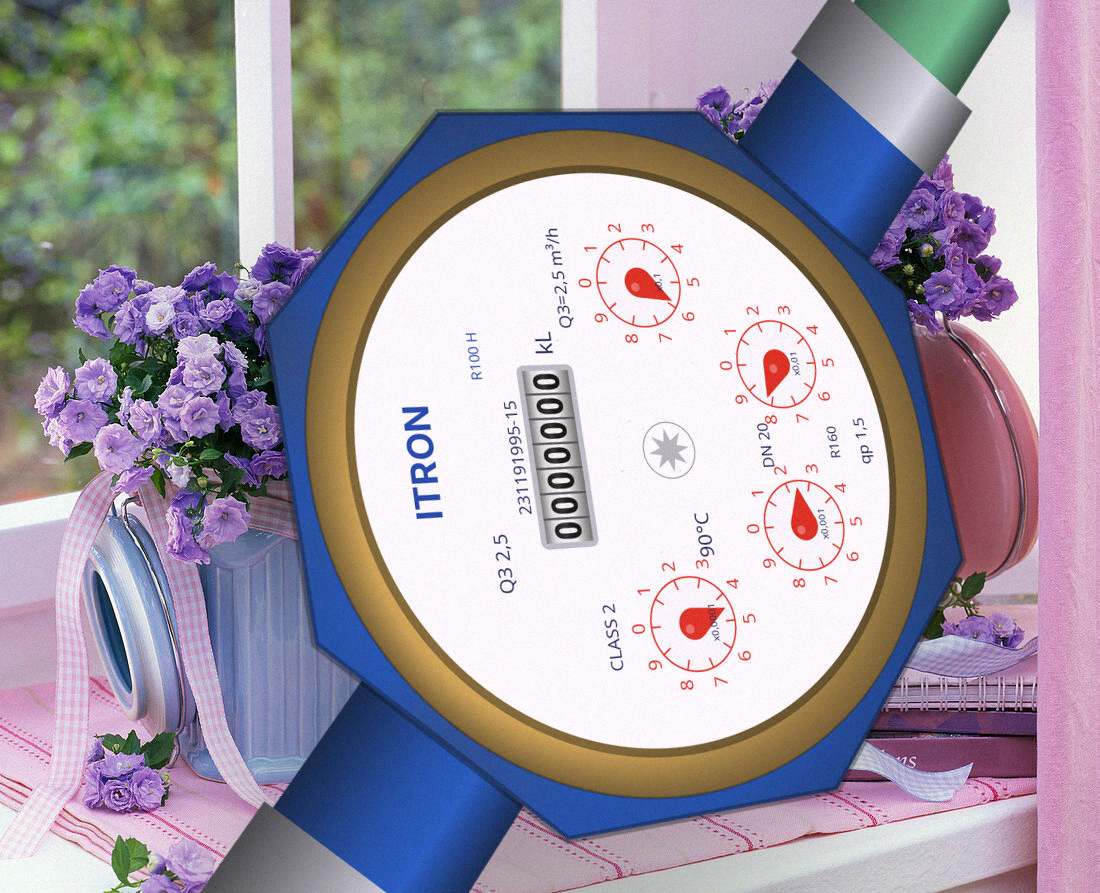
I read 0.5824 (kL)
